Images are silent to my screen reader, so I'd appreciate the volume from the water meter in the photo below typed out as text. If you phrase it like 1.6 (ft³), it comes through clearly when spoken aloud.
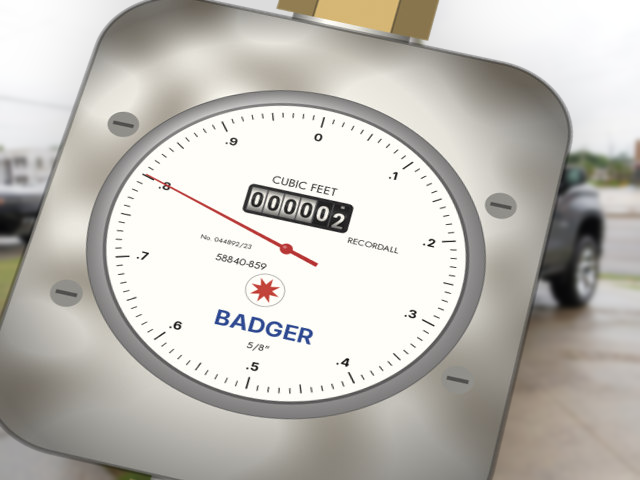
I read 1.80 (ft³)
